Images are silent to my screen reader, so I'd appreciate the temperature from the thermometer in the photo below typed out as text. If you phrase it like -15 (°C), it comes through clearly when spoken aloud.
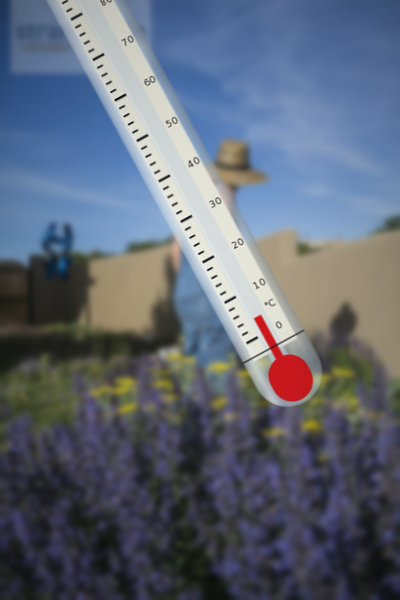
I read 4 (°C)
